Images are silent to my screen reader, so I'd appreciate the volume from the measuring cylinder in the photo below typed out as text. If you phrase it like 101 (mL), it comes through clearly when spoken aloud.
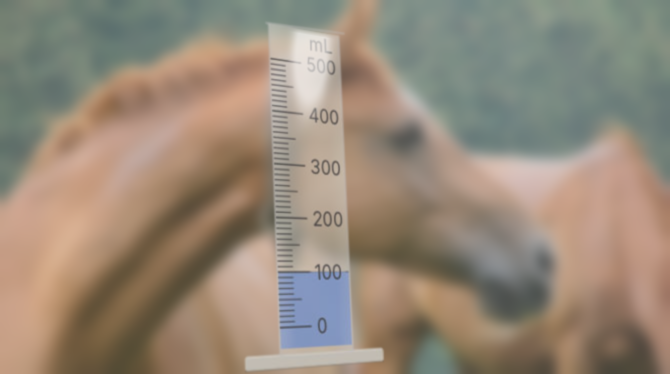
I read 100 (mL)
